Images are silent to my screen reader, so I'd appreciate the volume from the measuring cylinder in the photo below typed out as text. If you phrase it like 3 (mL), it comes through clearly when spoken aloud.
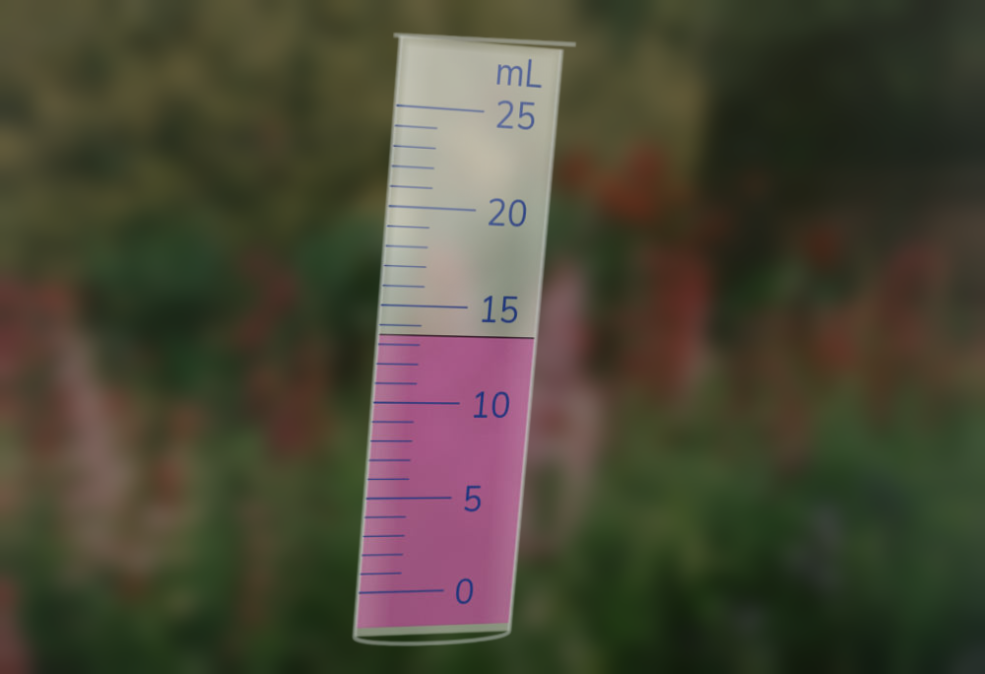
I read 13.5 (mL)
